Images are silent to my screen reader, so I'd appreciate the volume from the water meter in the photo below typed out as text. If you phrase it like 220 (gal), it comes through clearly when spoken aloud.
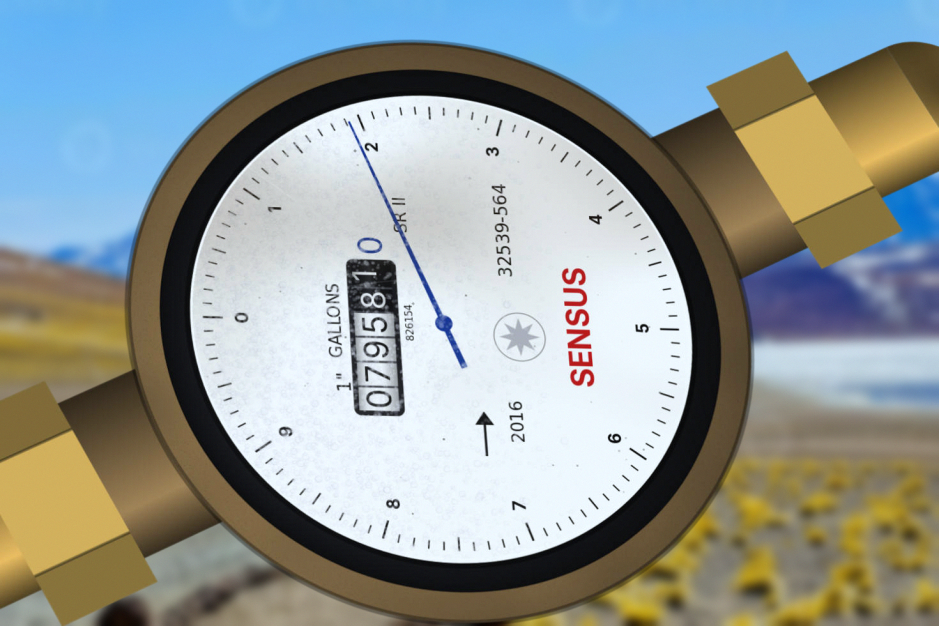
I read 795811.9 (gal)
